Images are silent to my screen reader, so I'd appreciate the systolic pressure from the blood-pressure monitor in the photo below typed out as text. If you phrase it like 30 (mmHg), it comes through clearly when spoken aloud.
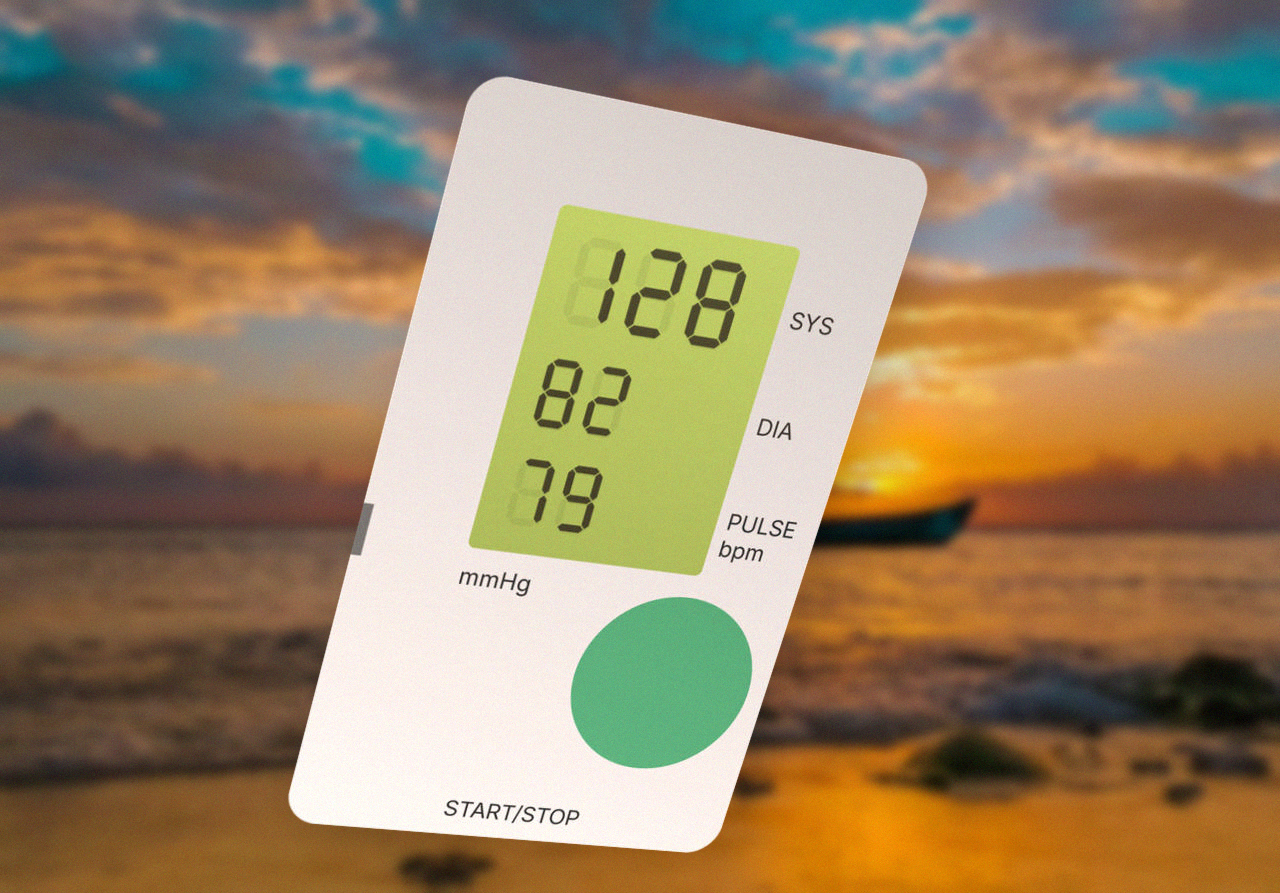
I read 128 (mmHg)
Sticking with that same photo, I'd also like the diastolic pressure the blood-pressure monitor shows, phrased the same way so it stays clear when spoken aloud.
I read 82 (mmHg)
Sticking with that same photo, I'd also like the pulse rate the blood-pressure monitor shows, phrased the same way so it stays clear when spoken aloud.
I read 79 (bpm)
